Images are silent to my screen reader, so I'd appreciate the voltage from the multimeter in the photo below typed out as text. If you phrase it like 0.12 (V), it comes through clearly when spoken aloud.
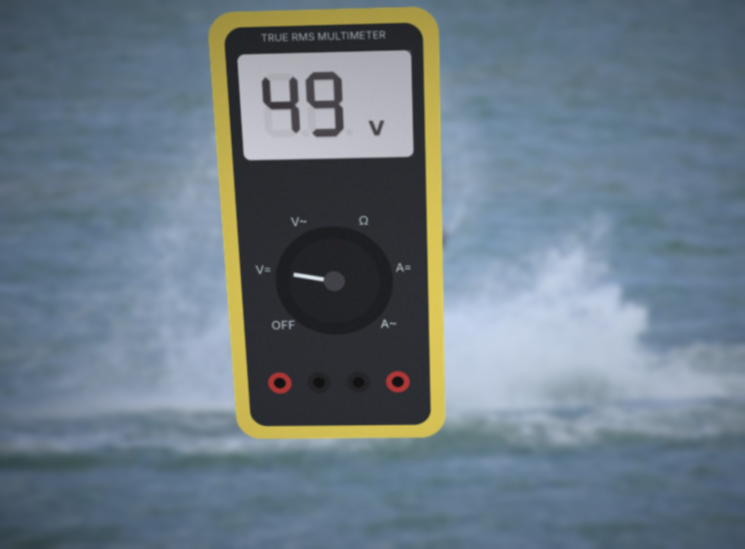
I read 49 (V)
